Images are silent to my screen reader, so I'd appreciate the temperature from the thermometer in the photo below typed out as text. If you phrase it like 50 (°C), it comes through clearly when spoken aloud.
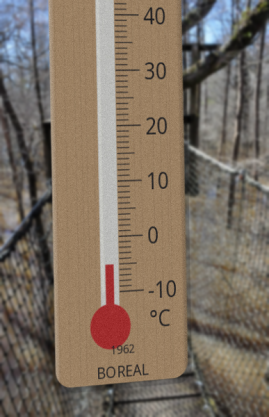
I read -5 (°C)
